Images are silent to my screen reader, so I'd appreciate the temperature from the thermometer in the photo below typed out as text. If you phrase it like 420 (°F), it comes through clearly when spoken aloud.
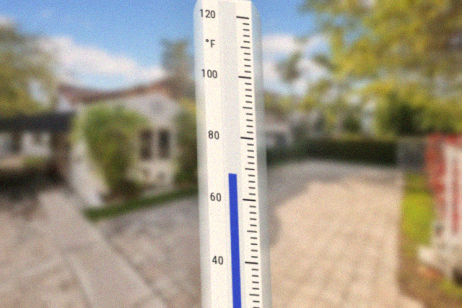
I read 68 (°F)
